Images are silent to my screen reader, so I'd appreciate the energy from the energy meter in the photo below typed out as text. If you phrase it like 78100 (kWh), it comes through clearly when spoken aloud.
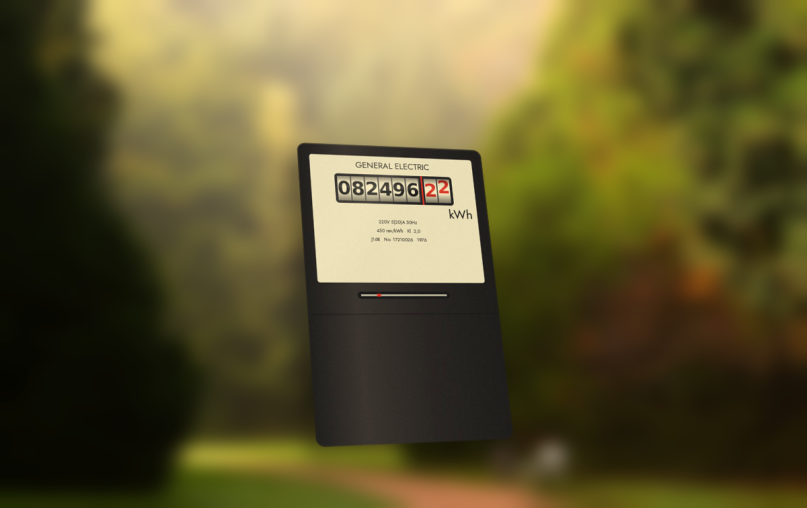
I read 82496.22 (kWh)
